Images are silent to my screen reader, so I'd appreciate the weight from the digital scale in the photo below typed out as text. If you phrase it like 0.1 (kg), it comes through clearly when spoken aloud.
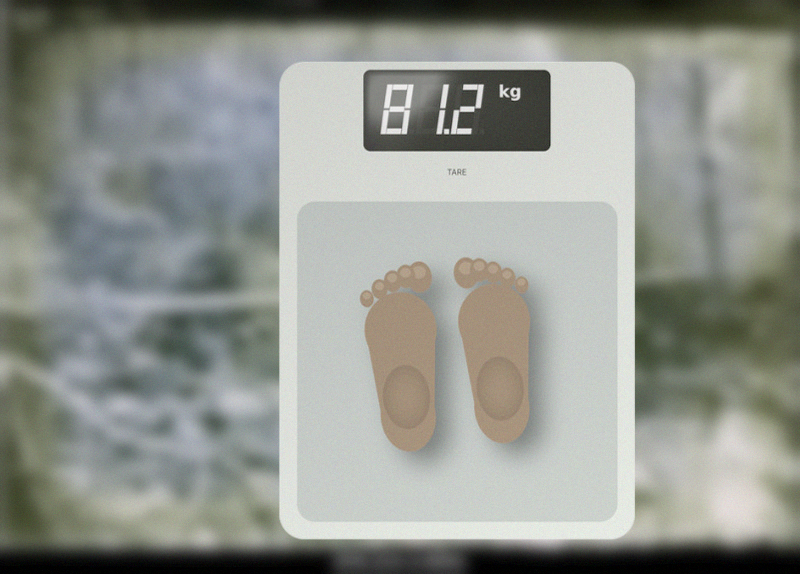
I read 81.2 (kg)
